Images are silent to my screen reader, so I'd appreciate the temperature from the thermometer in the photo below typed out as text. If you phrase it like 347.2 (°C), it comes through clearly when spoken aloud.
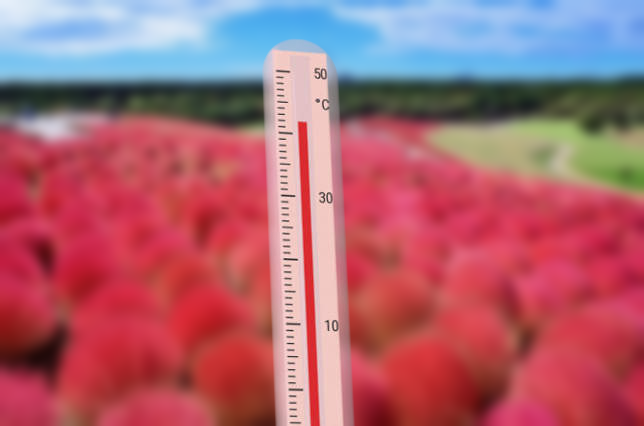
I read 42 (°C)
